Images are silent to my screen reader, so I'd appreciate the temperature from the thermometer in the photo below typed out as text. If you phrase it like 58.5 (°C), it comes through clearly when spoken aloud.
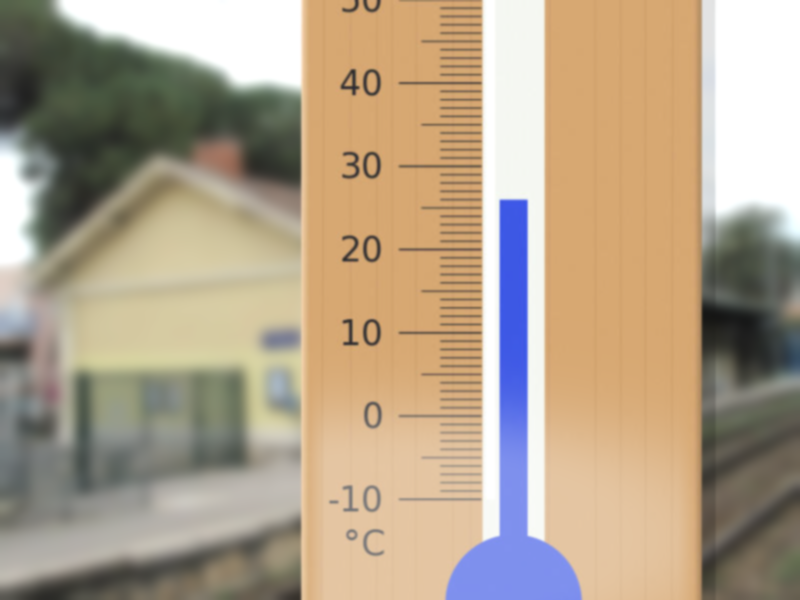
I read 26 (°C)
